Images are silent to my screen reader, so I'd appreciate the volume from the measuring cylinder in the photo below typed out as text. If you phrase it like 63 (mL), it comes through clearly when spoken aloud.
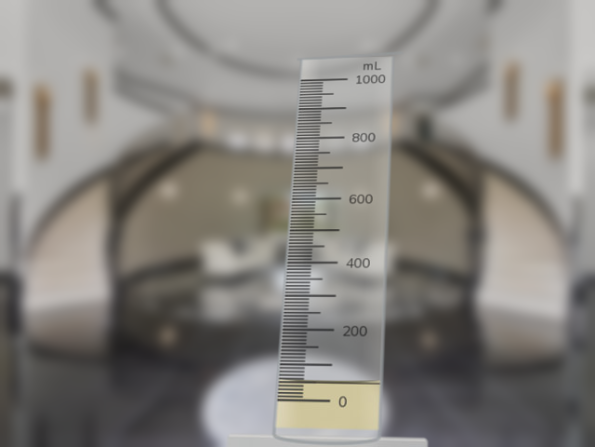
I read 50 (mL)
